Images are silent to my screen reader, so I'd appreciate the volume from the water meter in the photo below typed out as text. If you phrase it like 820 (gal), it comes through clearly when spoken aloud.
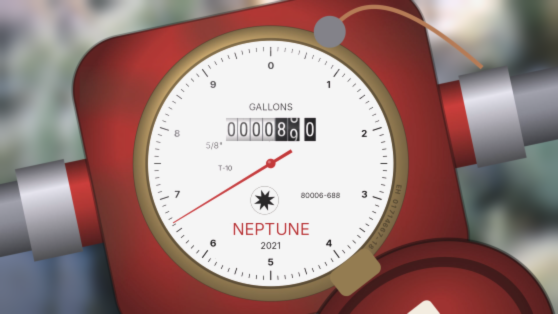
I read 886.6 (gal)
